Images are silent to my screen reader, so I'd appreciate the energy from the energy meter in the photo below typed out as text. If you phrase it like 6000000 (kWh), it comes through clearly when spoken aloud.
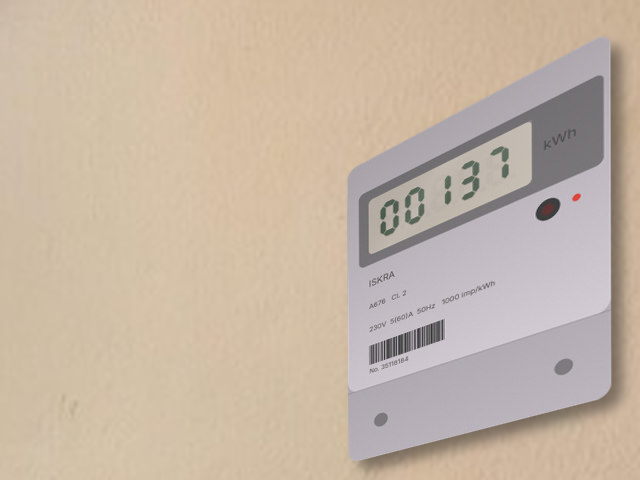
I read 137 (kWh)
